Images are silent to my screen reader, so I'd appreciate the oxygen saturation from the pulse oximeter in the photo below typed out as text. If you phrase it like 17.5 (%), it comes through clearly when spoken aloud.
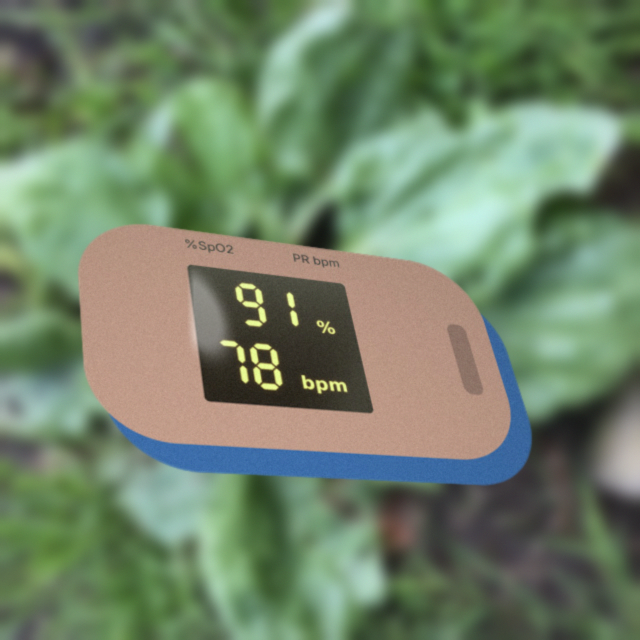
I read 91 (%)
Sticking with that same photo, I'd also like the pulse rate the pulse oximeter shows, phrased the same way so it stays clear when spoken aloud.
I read 78 (bpm)
